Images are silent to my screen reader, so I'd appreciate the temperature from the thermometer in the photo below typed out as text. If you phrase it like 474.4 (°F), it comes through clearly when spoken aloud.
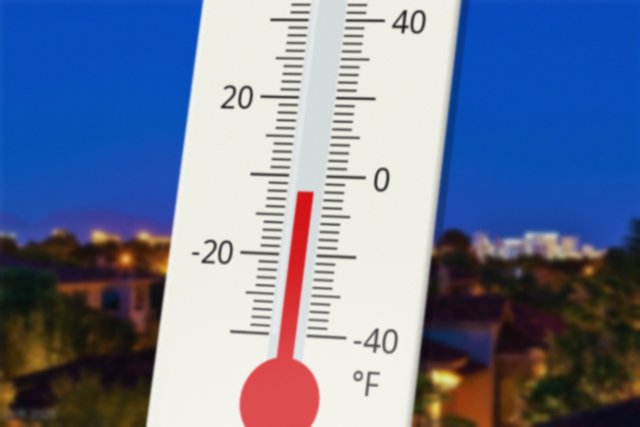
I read -4 (°F)
